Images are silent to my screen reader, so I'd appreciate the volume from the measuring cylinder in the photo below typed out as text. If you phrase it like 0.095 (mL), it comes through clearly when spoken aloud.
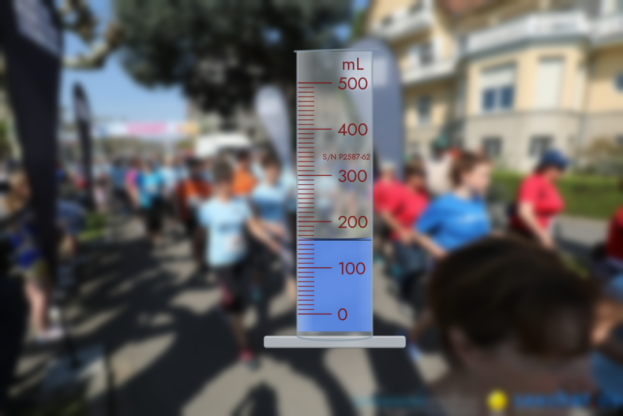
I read 160 (mL)
